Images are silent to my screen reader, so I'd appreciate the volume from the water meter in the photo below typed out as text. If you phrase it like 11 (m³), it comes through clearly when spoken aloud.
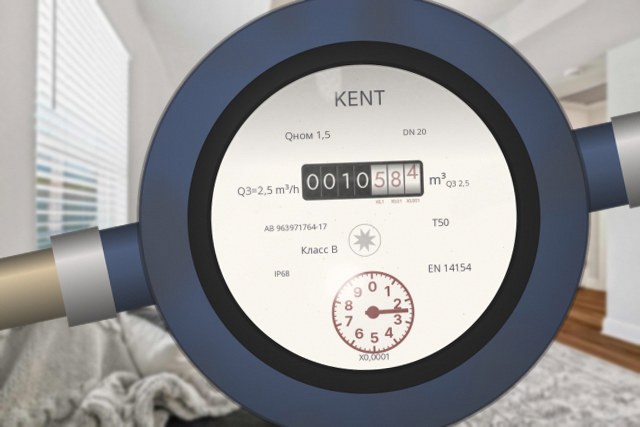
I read 10.5842 (m³)
